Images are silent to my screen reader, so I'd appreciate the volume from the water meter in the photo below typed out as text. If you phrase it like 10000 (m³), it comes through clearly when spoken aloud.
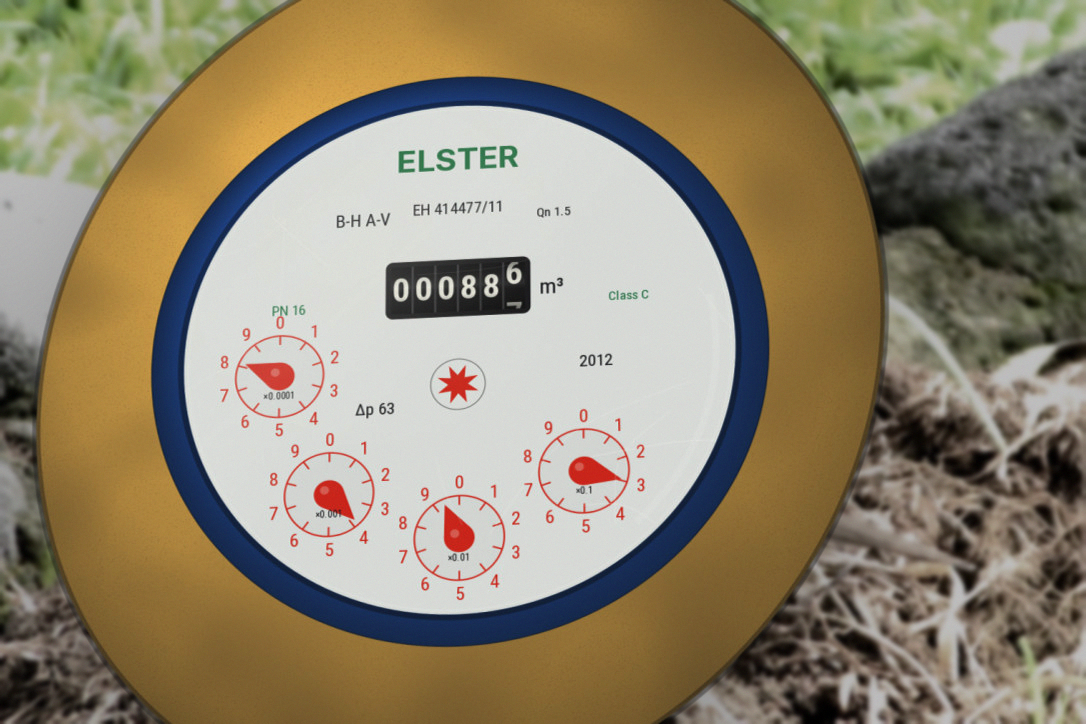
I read 886.2938 (m³)
